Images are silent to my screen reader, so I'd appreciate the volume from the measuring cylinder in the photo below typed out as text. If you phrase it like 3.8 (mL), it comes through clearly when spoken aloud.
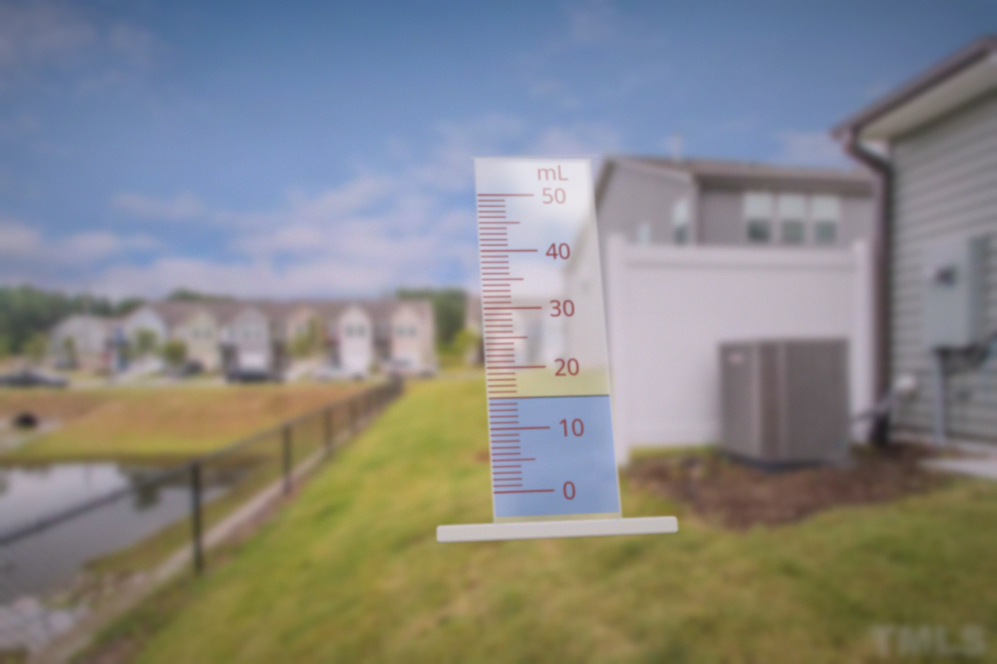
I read 15 (mL)
